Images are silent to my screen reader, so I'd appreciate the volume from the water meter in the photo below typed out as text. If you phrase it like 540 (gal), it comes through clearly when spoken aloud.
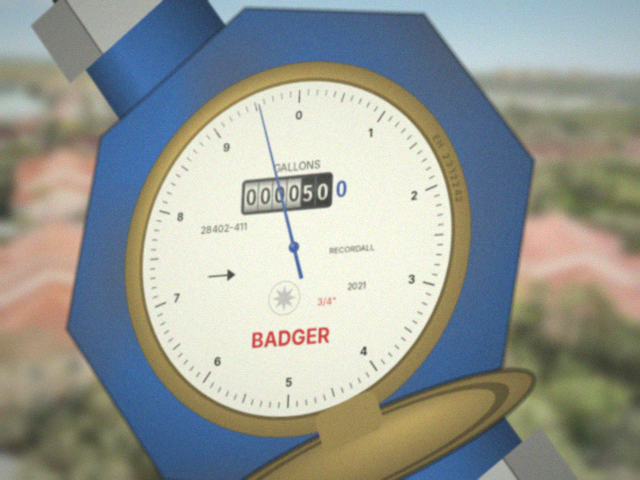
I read 499.5 (gal)
